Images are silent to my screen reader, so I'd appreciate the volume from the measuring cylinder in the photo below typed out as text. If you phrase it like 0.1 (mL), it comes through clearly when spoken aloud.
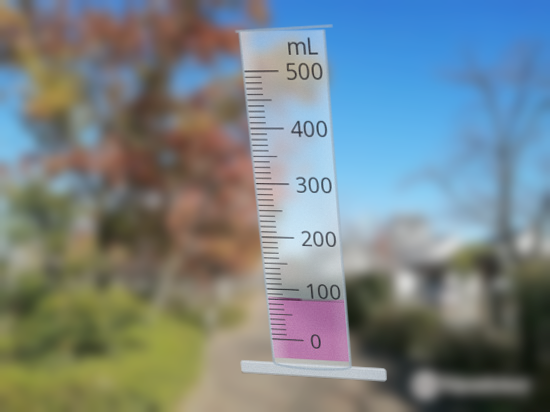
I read 80 (mL)
